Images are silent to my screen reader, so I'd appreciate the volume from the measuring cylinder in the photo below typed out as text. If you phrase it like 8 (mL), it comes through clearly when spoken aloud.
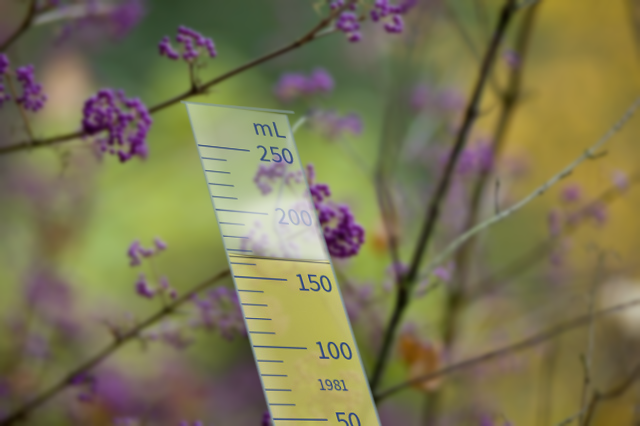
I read 165 (mL)
